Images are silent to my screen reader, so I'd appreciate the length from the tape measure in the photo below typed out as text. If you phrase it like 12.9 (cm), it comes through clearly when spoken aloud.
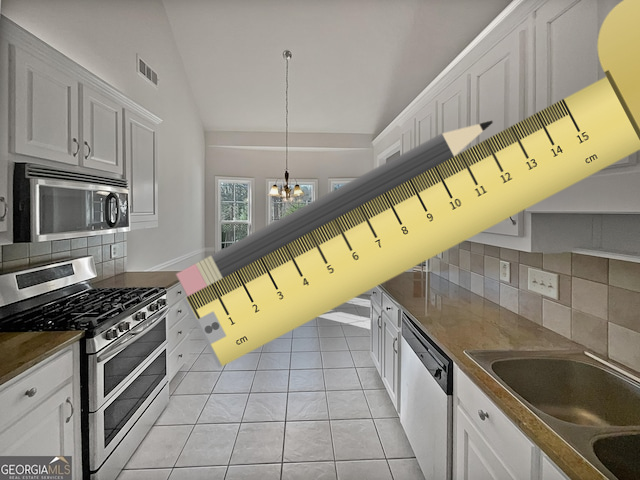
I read 12.5 (cm)
